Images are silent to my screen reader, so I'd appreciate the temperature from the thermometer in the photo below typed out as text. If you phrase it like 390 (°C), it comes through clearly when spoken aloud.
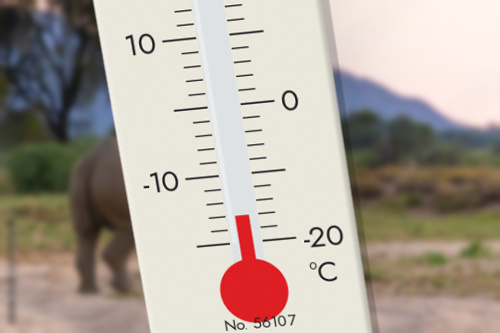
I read -16 (°C)
